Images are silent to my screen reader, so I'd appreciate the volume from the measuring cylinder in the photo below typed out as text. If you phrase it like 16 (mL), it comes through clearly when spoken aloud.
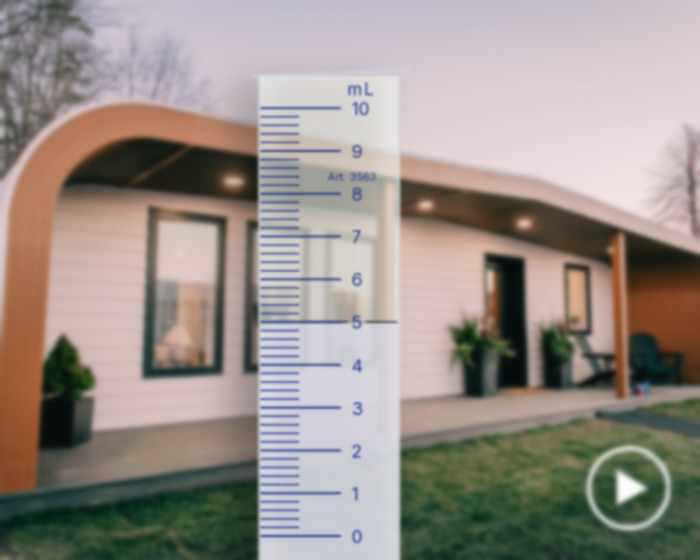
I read 5 (mL)
